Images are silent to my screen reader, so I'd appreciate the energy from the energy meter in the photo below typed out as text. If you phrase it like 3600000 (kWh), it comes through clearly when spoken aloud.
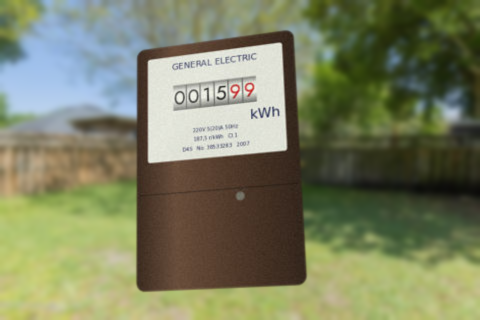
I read 15.99 (kWh)
